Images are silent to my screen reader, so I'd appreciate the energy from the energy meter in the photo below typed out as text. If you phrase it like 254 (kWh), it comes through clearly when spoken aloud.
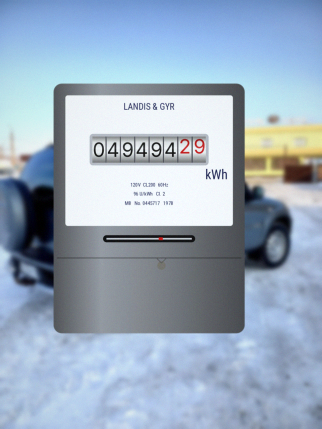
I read 49494.29 (kWh)
